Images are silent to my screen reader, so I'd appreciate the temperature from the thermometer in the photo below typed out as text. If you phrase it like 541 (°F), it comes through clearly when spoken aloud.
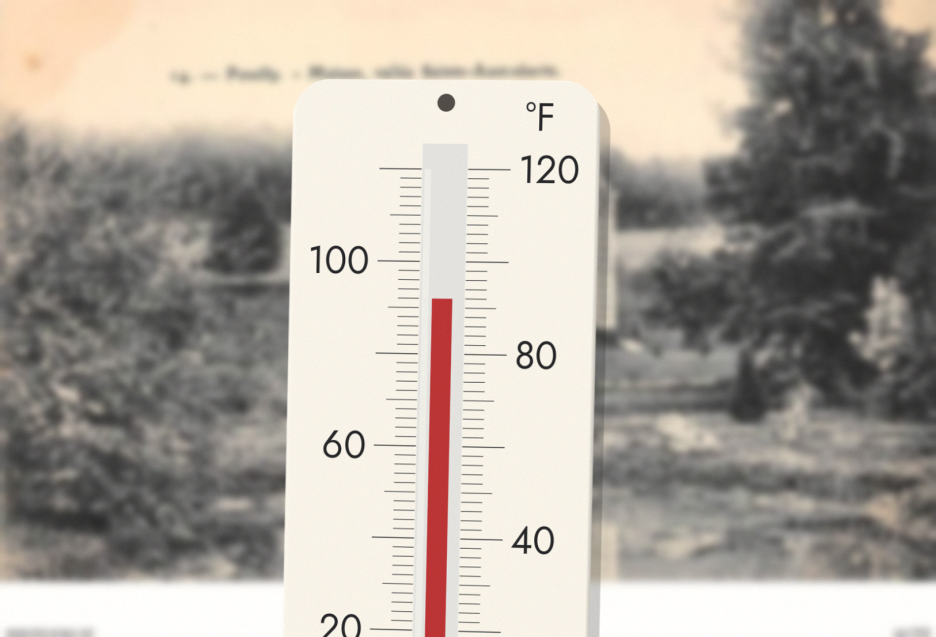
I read 92 (°F)
